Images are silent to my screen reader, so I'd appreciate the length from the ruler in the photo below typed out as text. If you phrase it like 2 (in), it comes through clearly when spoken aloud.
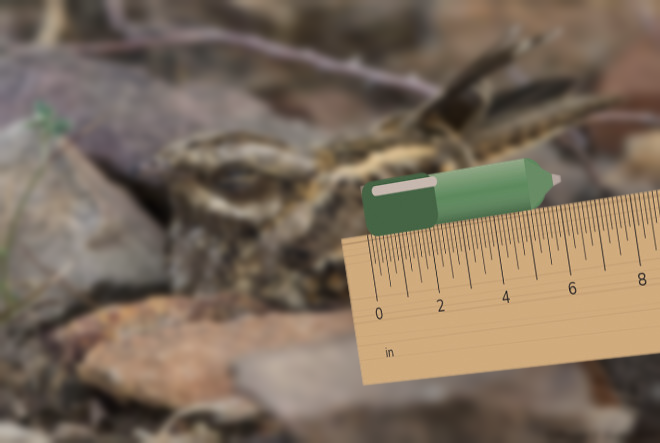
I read 6.125 (in)
